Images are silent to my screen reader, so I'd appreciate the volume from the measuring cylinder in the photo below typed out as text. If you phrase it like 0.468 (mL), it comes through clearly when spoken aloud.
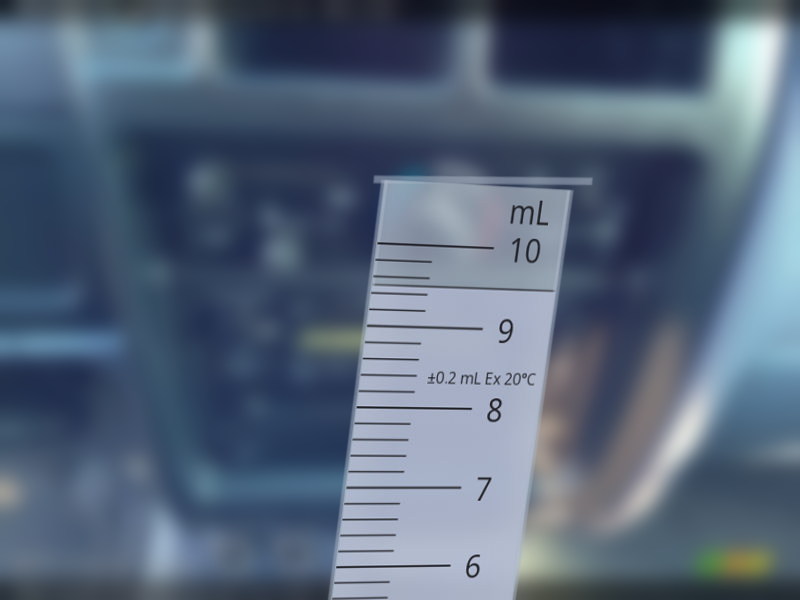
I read 9.5 (mL)
